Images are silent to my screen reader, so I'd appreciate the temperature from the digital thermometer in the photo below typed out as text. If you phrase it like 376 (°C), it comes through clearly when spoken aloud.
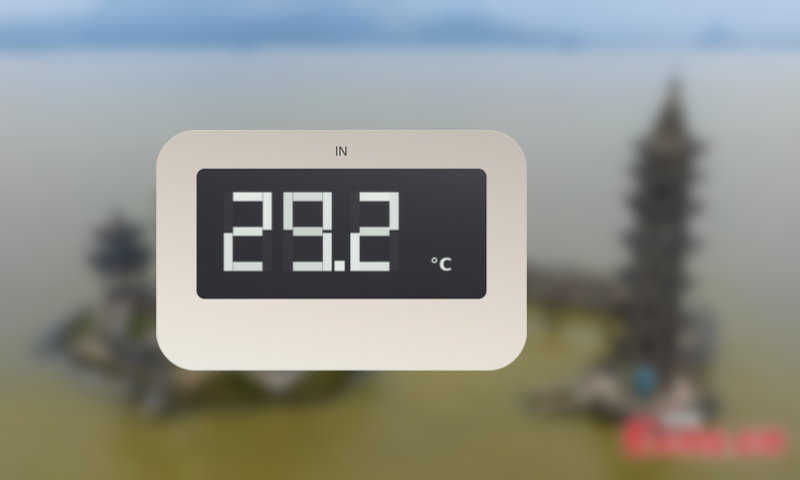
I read 29.2 (°C)
